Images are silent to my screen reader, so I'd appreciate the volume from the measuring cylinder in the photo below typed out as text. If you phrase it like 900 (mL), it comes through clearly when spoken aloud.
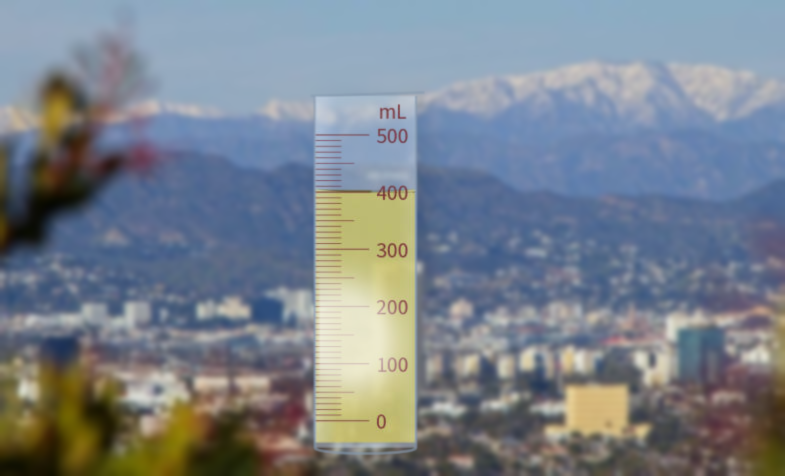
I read 400 (mL)
